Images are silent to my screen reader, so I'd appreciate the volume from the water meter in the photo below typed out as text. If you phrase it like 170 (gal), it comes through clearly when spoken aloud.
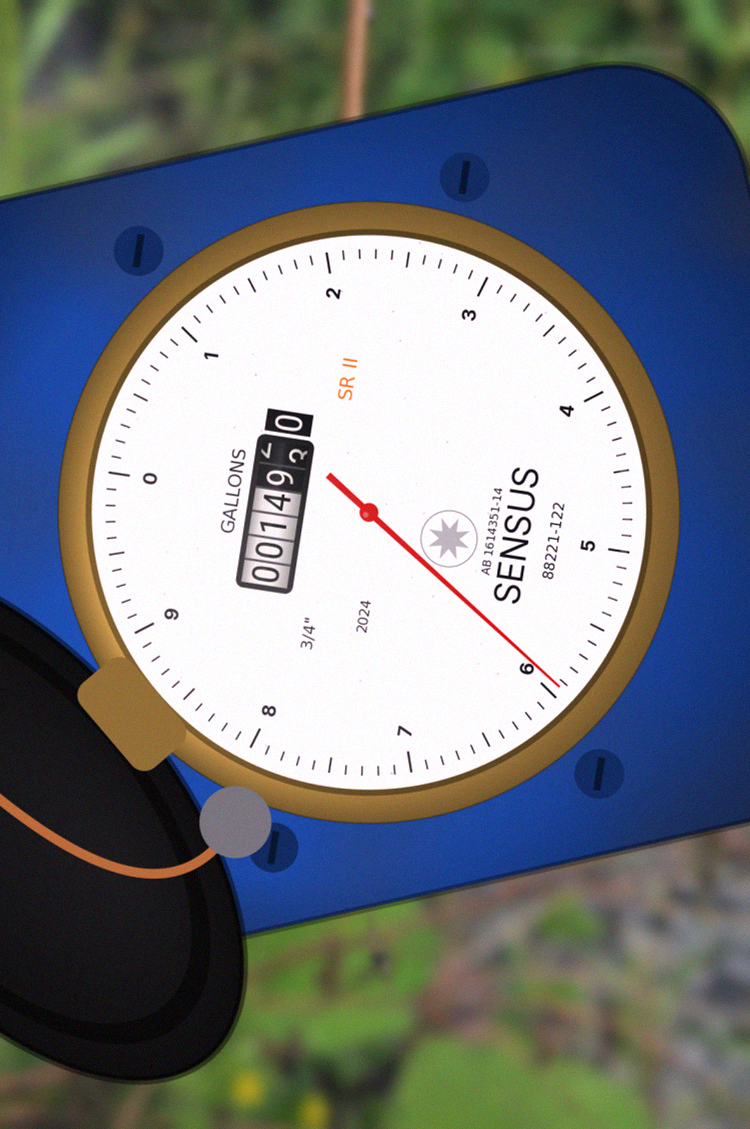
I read 14925.9 (gal)
